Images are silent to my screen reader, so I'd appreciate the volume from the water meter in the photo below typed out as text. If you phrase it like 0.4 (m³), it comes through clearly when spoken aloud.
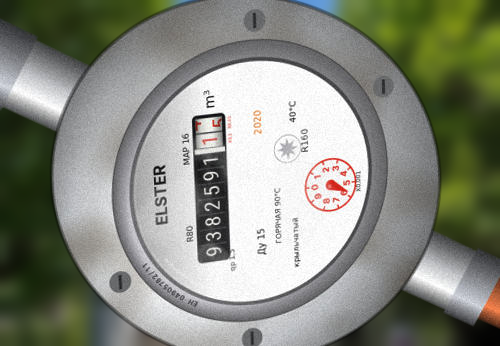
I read 9382591.145 (m³)
